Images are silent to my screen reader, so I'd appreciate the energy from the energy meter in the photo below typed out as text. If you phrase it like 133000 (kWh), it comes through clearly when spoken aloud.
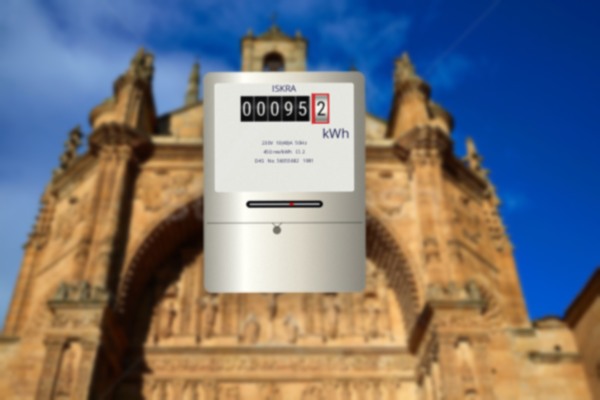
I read 95.2 (kWh)
